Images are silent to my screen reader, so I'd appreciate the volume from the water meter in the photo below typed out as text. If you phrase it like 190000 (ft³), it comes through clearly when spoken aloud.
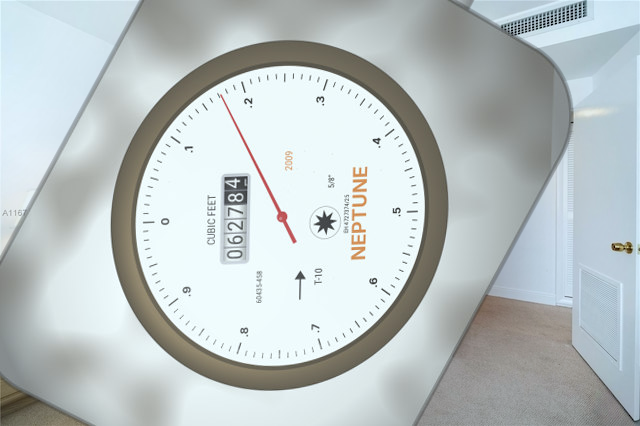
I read 62784.17 (ft³)
